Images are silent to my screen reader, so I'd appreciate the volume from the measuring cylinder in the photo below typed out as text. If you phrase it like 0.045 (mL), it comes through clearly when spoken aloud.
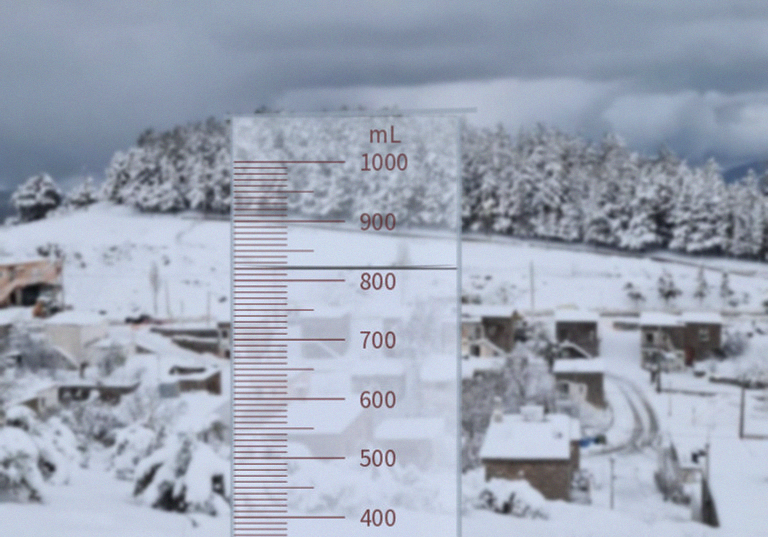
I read 820 (mL)
